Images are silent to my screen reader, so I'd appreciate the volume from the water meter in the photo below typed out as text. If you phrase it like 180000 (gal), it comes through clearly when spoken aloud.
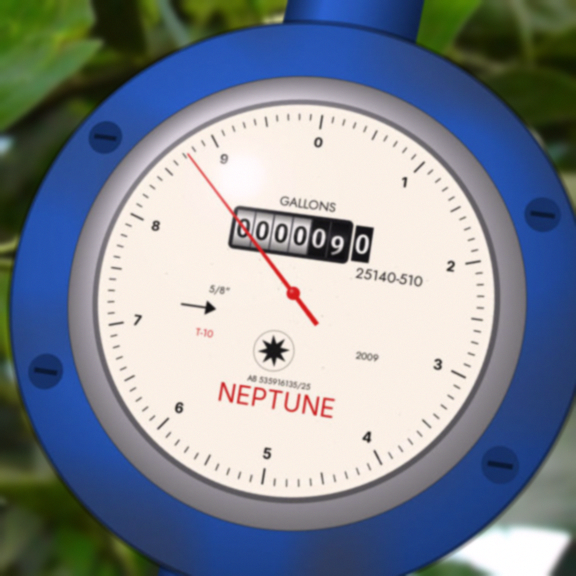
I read 88.7 (gal)
